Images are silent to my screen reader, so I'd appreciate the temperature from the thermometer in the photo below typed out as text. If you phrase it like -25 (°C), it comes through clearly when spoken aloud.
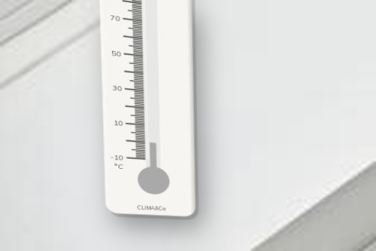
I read 0 (°C)
